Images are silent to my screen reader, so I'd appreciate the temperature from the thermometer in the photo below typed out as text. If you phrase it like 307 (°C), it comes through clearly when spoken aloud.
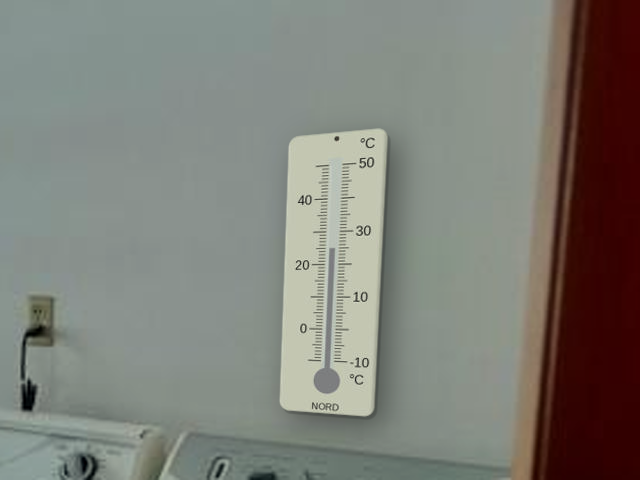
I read 25 (°C)
